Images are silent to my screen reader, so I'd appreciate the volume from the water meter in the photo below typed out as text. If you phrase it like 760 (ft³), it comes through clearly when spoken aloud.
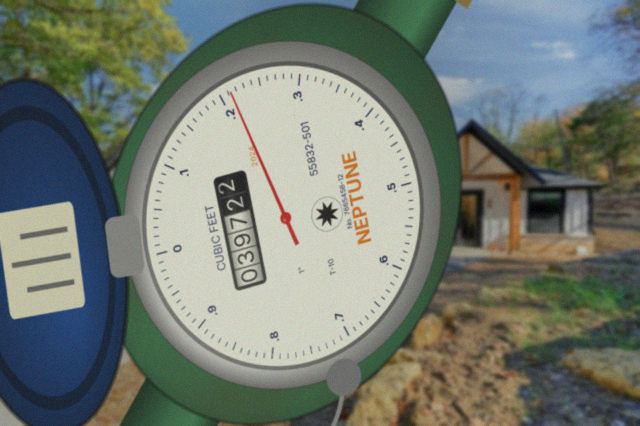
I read 39722.21 (ft³)
